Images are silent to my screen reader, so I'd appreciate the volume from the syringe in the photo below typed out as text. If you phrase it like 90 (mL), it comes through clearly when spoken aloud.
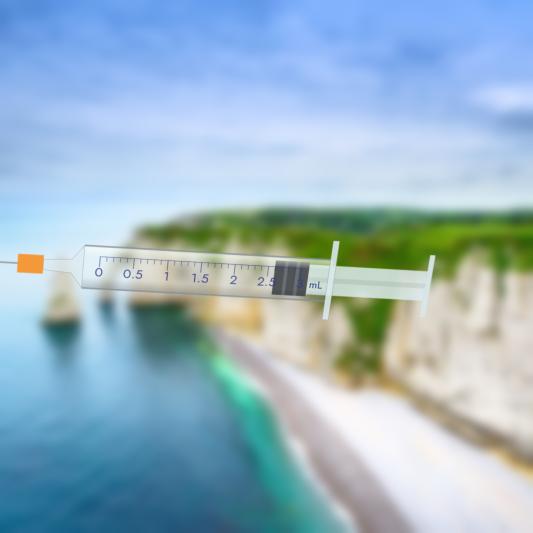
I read 2.6 (mL)
